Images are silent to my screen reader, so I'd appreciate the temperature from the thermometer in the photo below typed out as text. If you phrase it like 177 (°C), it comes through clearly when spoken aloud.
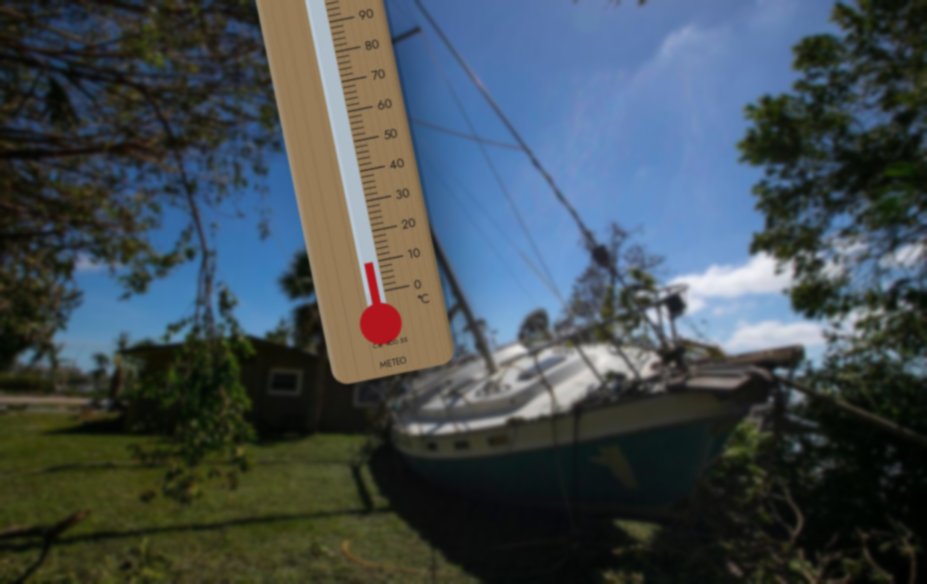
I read 10 (°C)
